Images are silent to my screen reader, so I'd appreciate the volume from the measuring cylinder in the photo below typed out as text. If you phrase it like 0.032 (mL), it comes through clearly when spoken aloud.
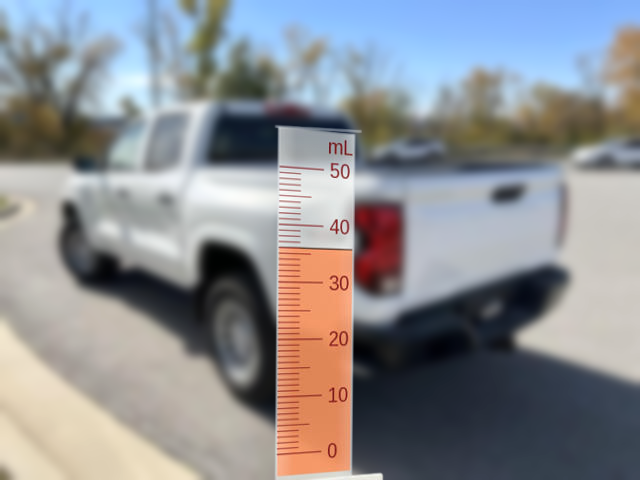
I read 36 (mL)
